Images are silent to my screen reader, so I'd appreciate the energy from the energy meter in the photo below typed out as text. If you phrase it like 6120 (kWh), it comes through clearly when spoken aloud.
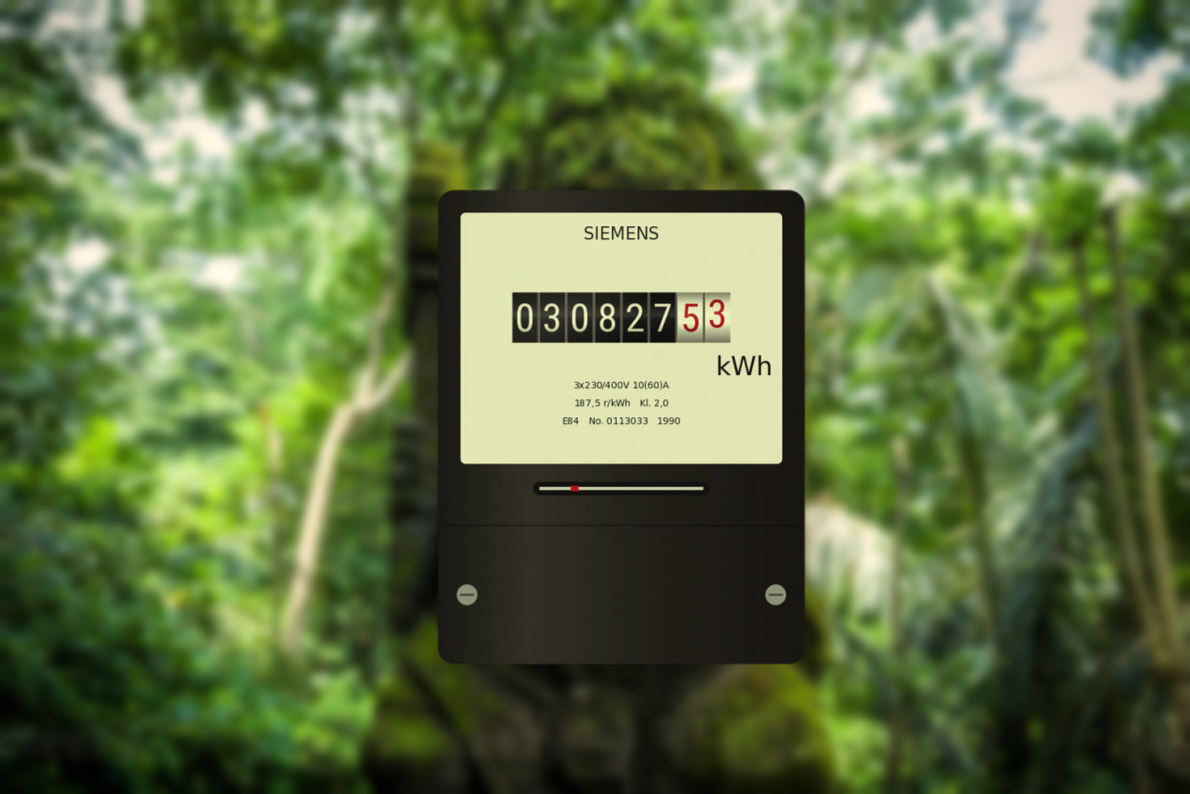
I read 30827.53 (kWh)
